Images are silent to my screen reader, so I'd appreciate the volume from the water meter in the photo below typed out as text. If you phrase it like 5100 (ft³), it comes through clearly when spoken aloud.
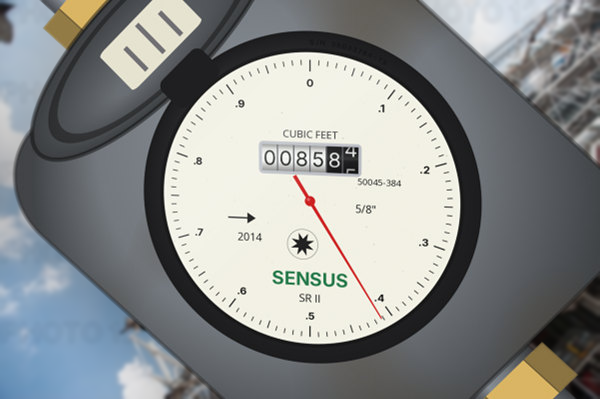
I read 8584.41 (ft³)
